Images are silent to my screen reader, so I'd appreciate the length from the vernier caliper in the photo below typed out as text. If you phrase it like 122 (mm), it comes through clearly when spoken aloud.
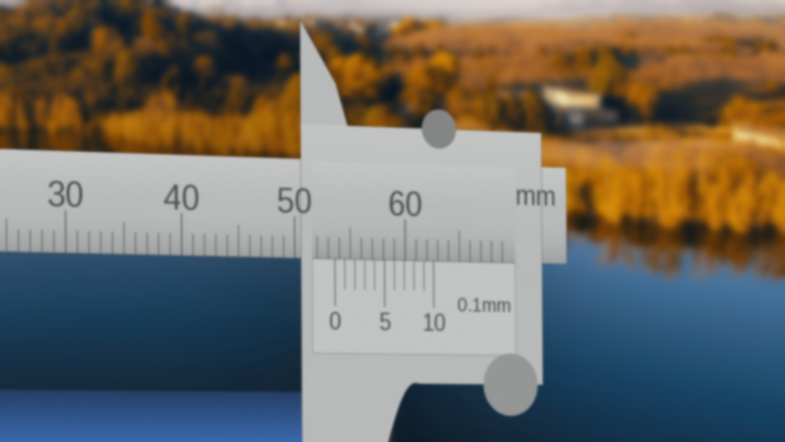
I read 53.6 (mm)
